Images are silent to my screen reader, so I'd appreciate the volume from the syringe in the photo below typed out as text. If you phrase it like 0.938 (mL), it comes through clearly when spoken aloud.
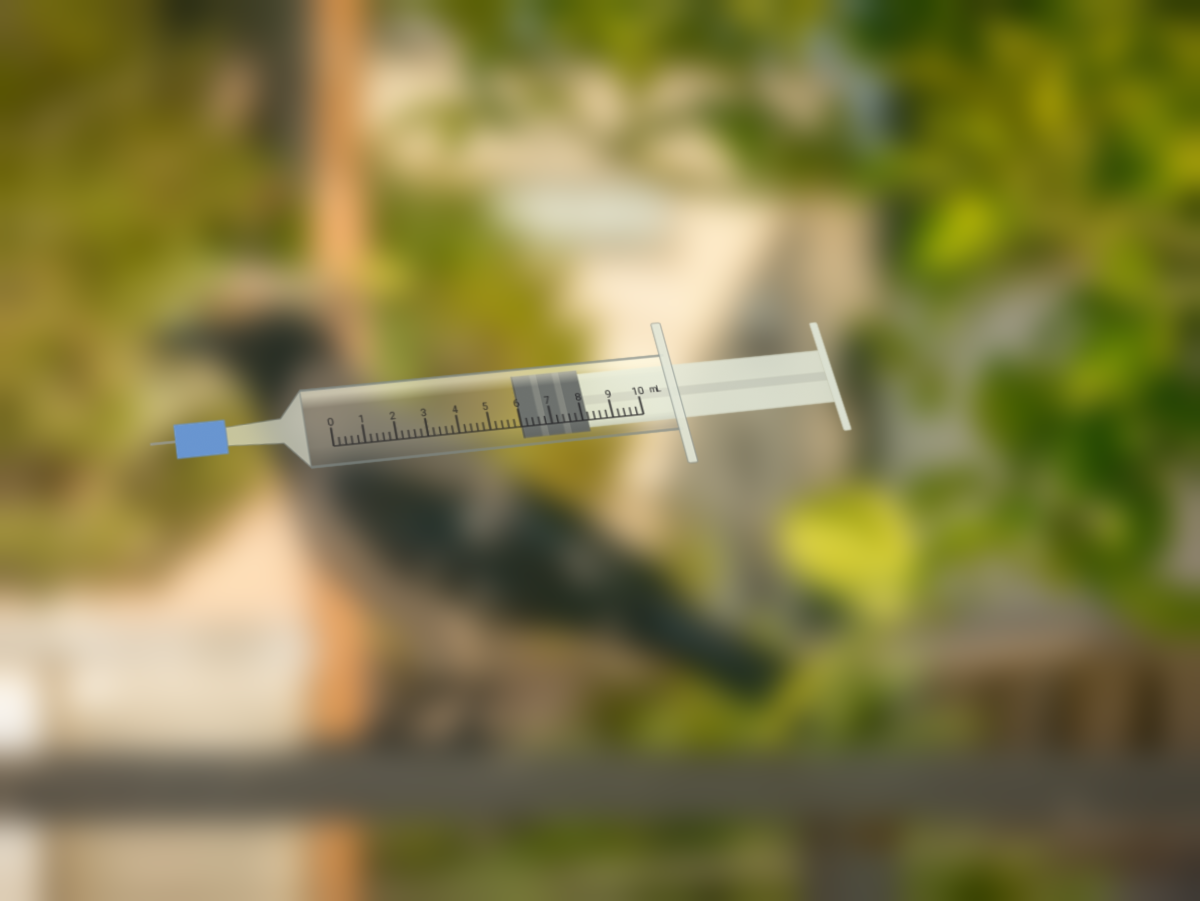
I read 6 (mL)
